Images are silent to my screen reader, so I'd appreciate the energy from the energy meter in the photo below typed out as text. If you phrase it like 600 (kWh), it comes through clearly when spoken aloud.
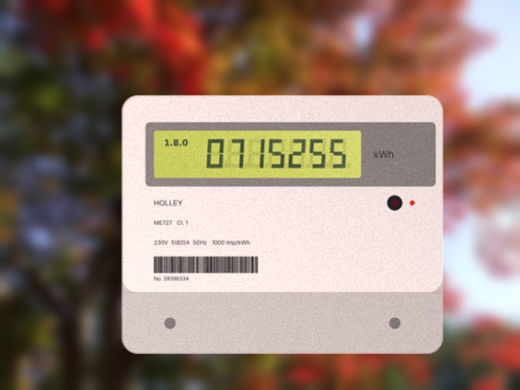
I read 715255 (kWh)
